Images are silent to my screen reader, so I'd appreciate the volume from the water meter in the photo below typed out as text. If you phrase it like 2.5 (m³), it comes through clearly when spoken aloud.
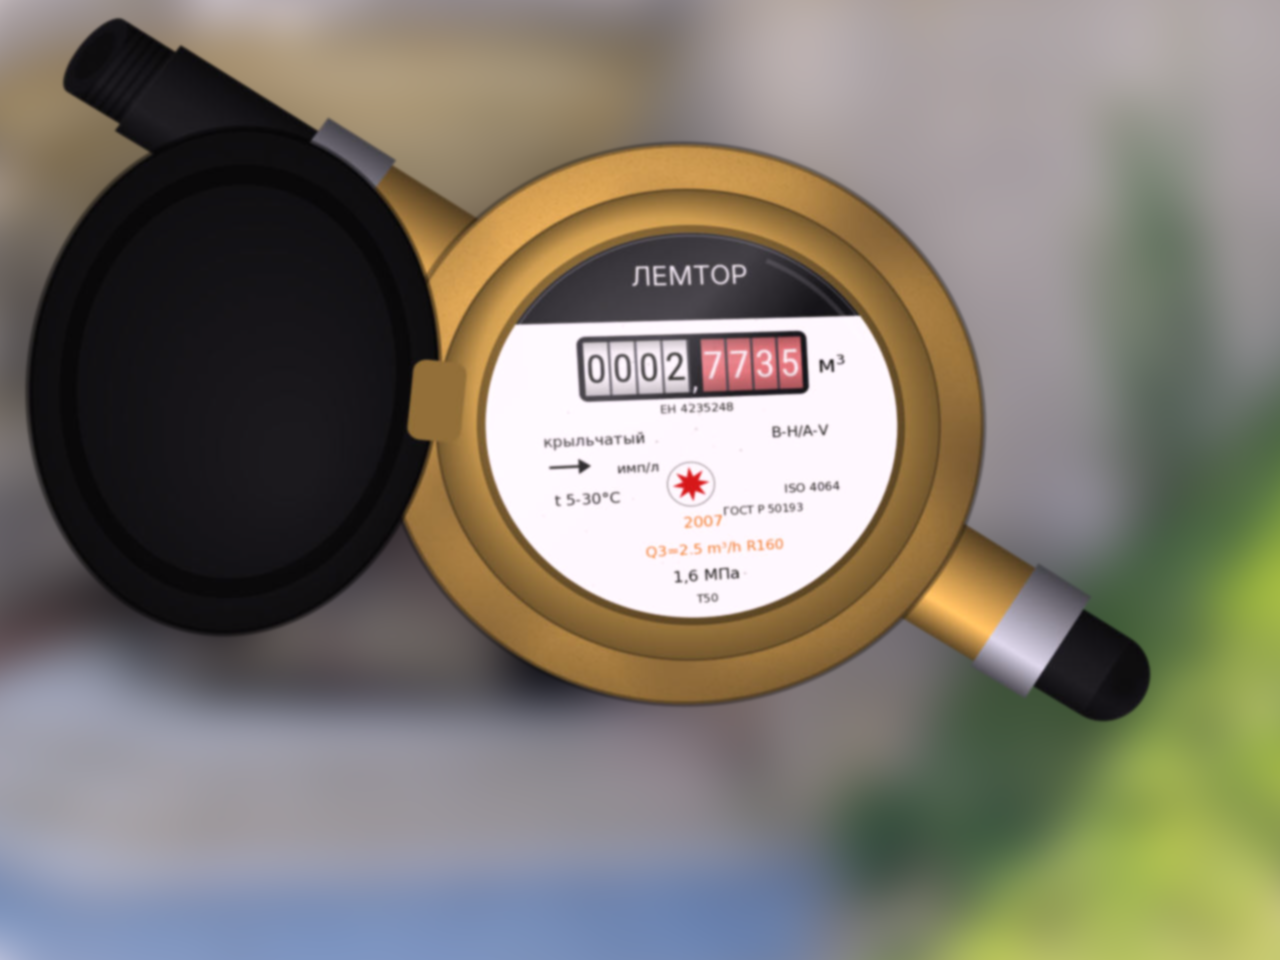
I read 2.7735 (m³)
